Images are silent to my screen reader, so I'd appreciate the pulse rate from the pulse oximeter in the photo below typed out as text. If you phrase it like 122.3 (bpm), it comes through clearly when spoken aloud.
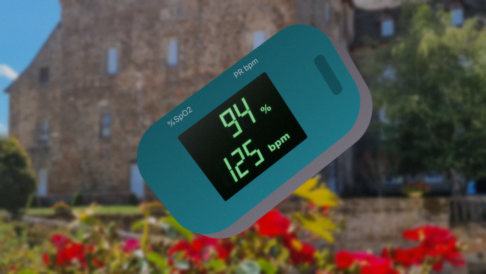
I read 125 (bpm)
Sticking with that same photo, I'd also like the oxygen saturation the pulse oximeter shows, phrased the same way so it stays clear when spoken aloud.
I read 94 (%)
